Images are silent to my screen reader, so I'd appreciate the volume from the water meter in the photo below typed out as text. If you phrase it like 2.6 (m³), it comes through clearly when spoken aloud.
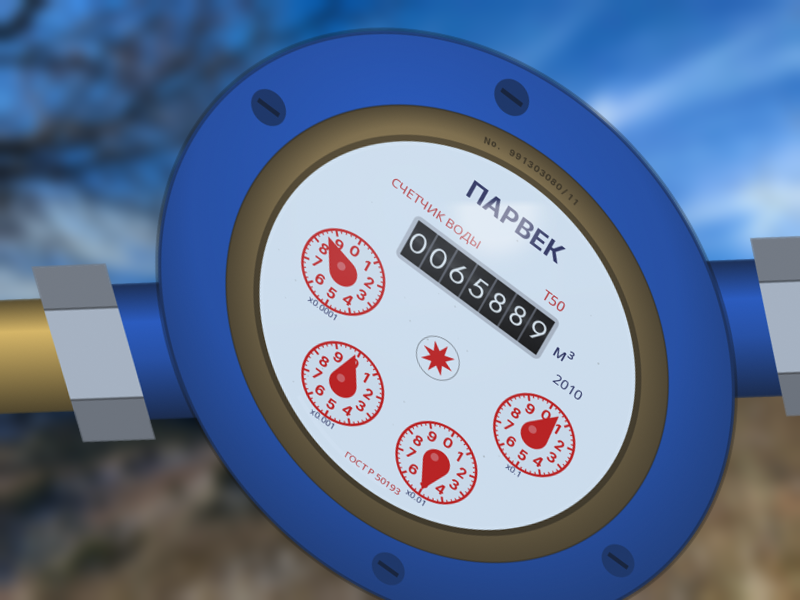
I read 65889.0498 (m³)
